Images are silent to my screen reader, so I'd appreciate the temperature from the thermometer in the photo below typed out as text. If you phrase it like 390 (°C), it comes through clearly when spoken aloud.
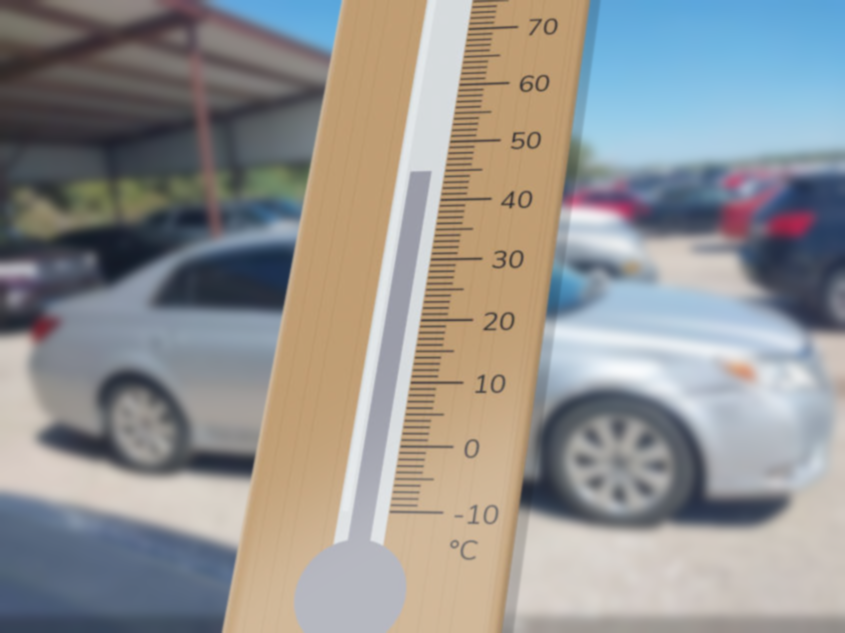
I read 45 (°C)
